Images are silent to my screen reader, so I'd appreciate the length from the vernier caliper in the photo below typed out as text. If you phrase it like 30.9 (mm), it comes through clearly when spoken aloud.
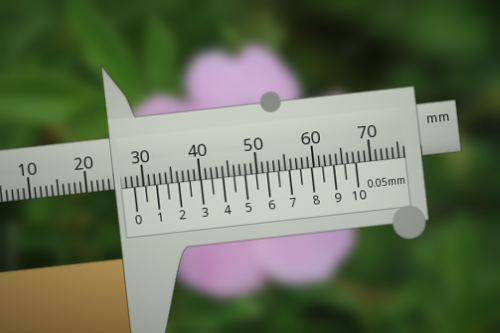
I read 28.4 (mm)
